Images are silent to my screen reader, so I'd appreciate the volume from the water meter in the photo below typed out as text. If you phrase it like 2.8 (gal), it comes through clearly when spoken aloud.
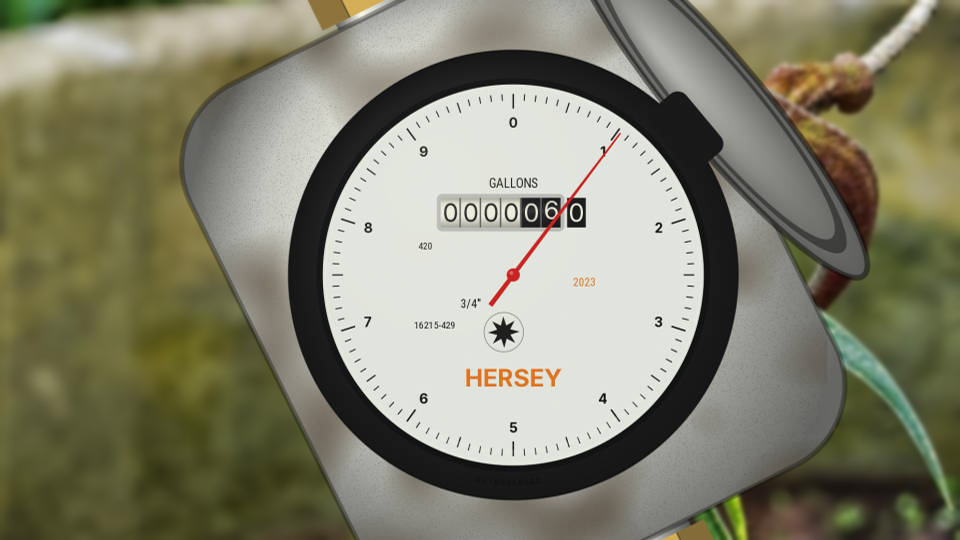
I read 61.0 (gal)
